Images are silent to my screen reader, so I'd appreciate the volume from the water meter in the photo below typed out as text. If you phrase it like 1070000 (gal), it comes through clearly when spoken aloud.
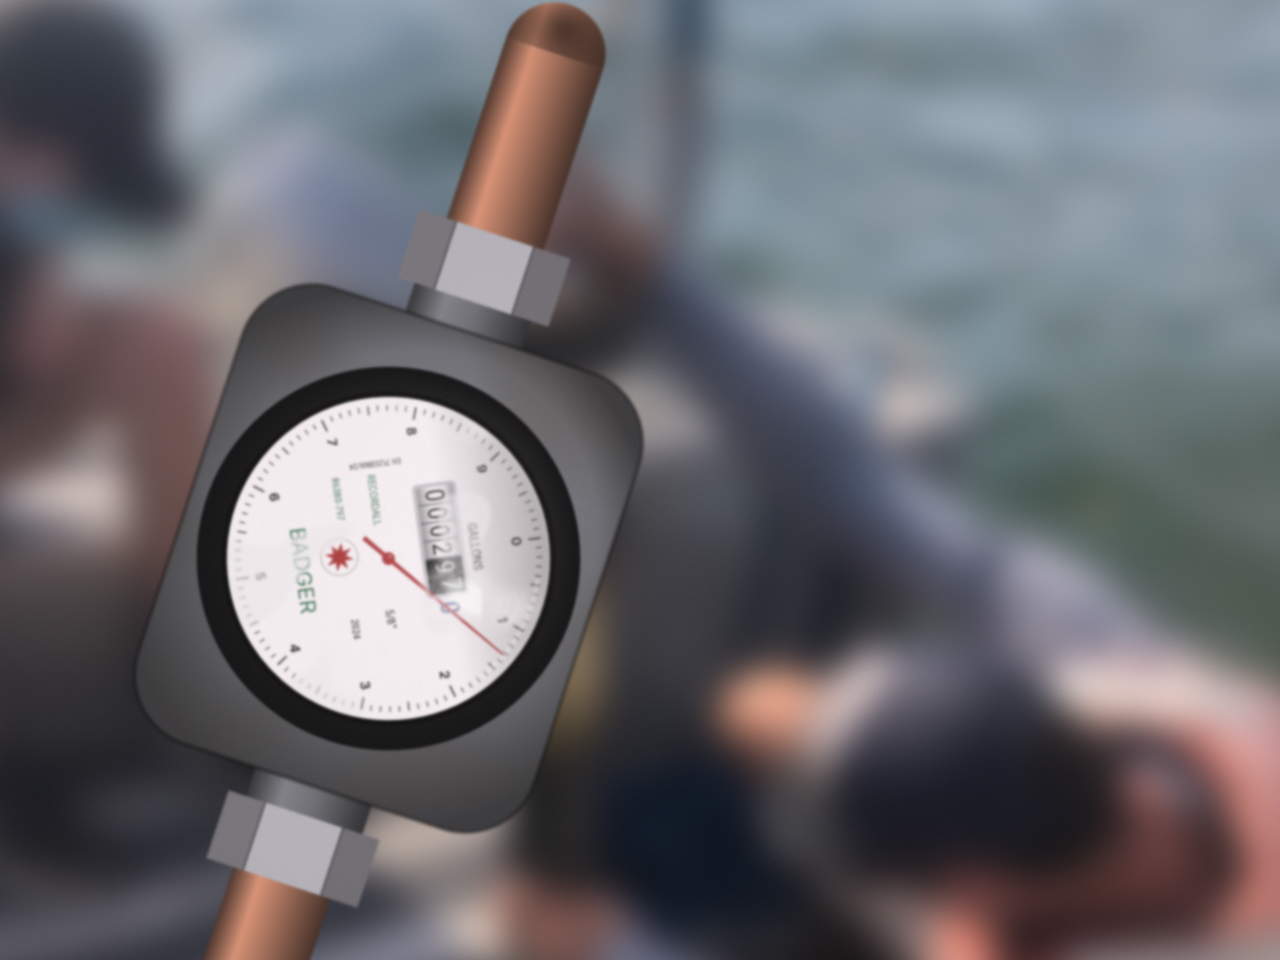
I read 2971.3 (gal)
